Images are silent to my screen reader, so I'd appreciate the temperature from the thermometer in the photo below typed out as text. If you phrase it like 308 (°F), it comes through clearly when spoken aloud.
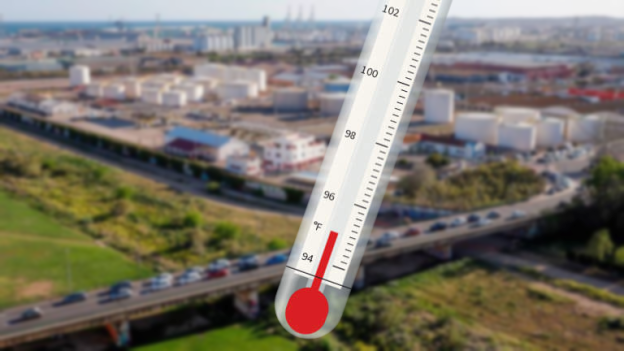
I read 95 (°F)
